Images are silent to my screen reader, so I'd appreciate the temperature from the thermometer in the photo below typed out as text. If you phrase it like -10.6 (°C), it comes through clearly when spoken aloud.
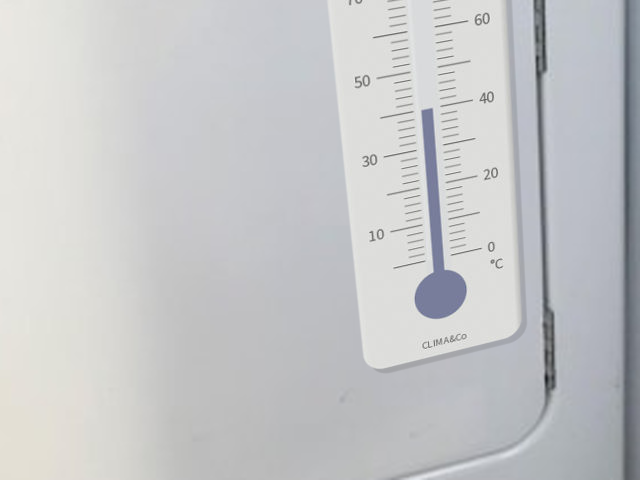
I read 40 (°C)
